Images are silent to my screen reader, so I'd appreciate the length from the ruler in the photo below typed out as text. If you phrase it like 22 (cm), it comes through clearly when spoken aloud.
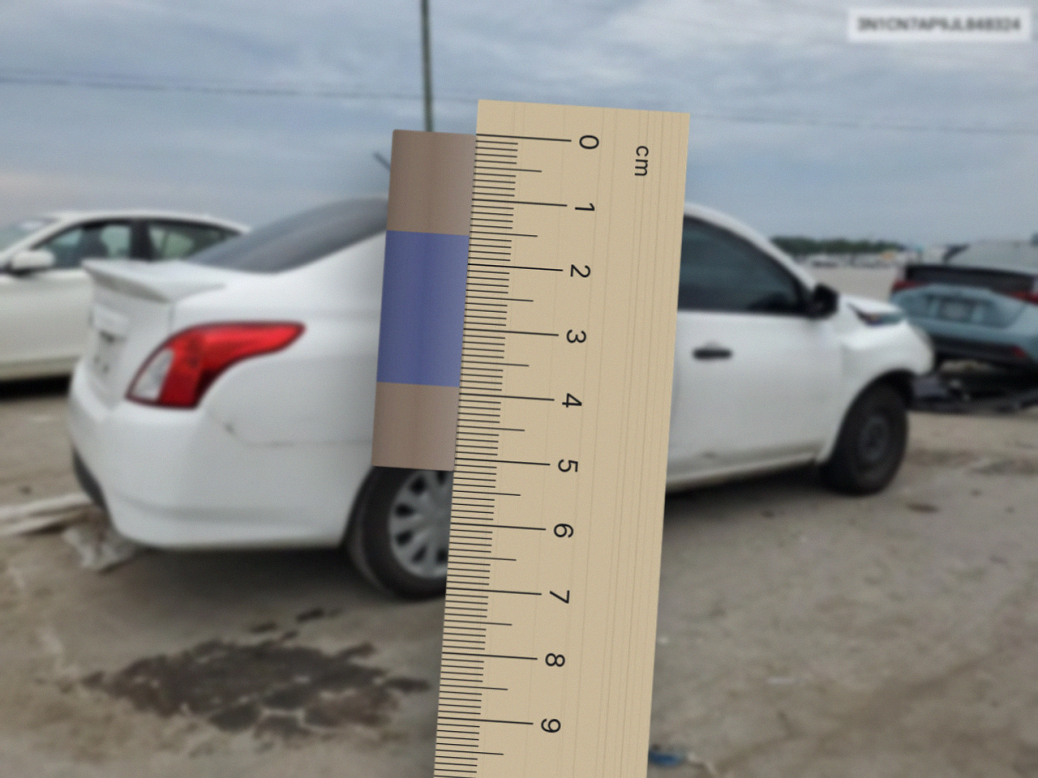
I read 5.2 (cm)
